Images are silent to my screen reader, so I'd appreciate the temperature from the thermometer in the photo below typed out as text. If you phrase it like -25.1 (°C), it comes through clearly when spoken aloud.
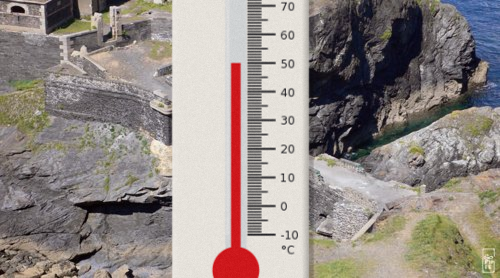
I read 50 (°C)
